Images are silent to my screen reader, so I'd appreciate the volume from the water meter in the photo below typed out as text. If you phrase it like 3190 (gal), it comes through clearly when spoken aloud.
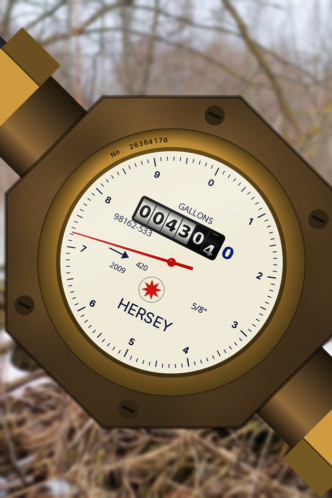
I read 43037.2 (gal)
